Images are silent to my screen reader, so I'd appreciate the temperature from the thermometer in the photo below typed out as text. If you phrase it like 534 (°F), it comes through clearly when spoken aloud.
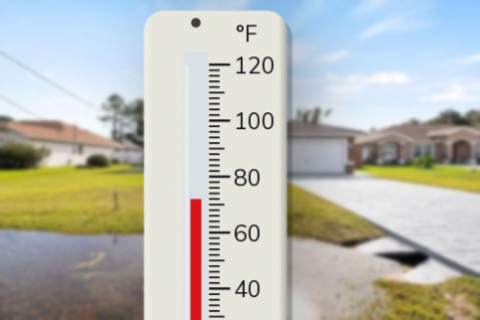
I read 72 (°F)
